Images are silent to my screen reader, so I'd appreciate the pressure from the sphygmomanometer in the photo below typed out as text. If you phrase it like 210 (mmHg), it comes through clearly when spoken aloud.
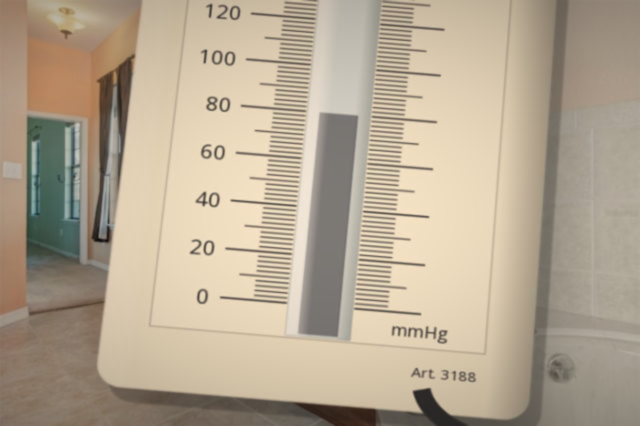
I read 80 (mmHg)
